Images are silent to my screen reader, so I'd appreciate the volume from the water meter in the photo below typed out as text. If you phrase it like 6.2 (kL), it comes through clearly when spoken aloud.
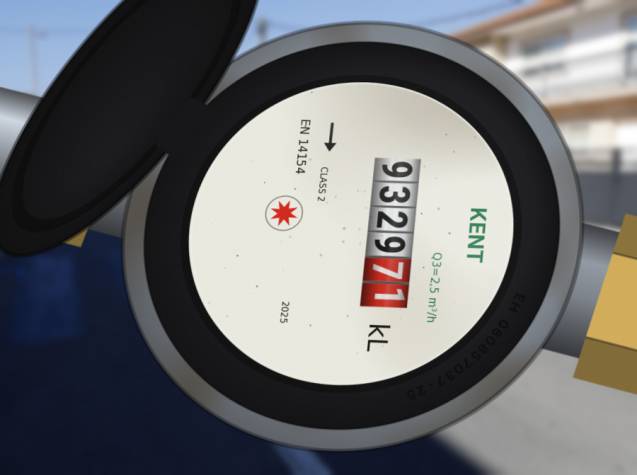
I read 9329.71 (kL)
